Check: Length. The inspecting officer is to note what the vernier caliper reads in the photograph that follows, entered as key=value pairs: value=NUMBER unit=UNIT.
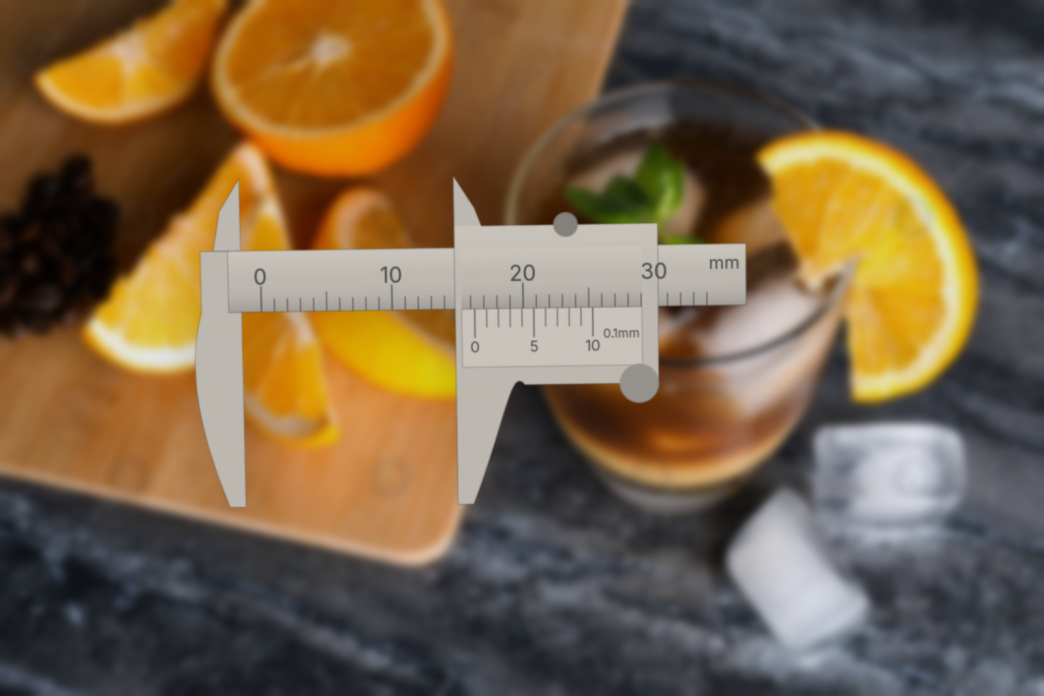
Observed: value=16.3 unit=mm
